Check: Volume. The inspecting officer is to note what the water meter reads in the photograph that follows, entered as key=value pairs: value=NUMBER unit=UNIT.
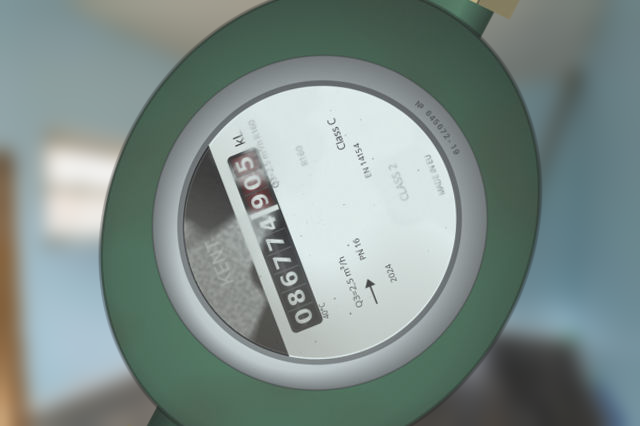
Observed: value=86774.905 unit=kL
